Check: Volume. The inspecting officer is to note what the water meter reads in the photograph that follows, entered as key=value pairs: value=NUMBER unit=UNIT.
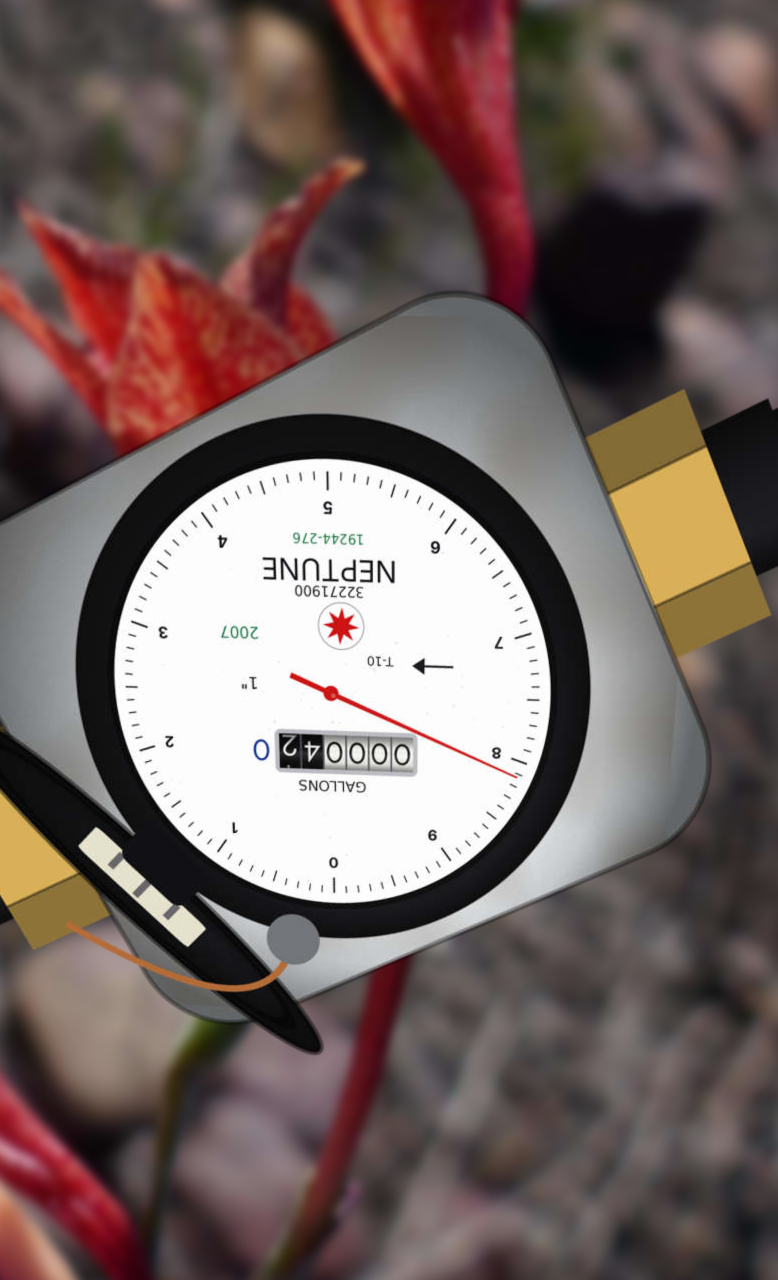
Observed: value=418.1 unit=gal
